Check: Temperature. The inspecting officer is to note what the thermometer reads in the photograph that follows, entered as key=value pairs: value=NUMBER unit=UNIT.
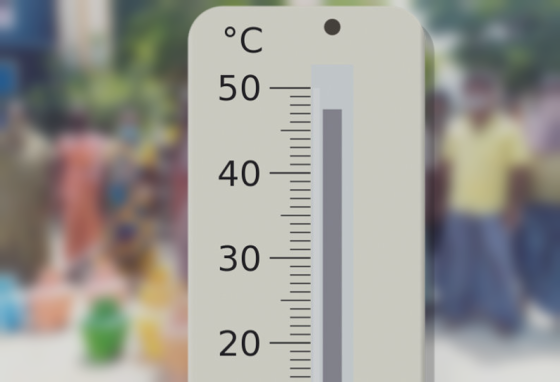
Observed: value=47.5 unit=°C
